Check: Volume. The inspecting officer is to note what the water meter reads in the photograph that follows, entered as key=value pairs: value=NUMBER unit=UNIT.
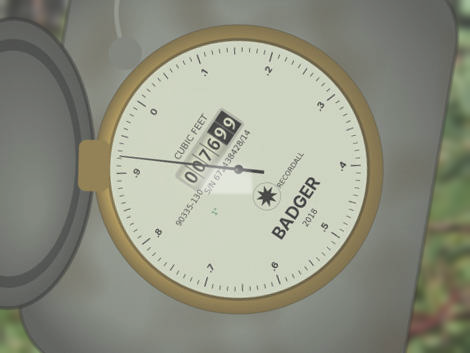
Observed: value=7698.92 unit=ft³
